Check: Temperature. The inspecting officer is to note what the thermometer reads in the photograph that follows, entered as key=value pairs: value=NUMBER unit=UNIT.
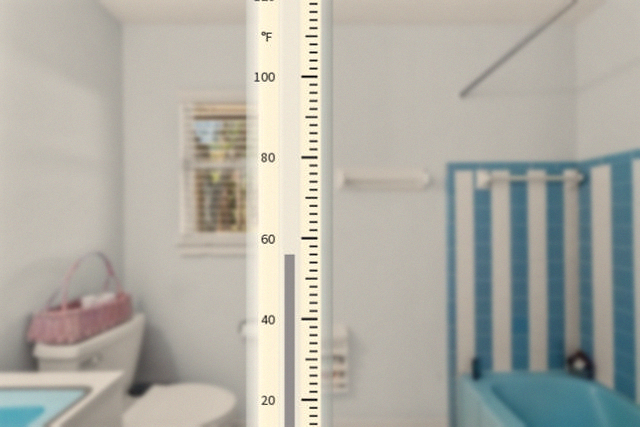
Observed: value=56 unit=°F
